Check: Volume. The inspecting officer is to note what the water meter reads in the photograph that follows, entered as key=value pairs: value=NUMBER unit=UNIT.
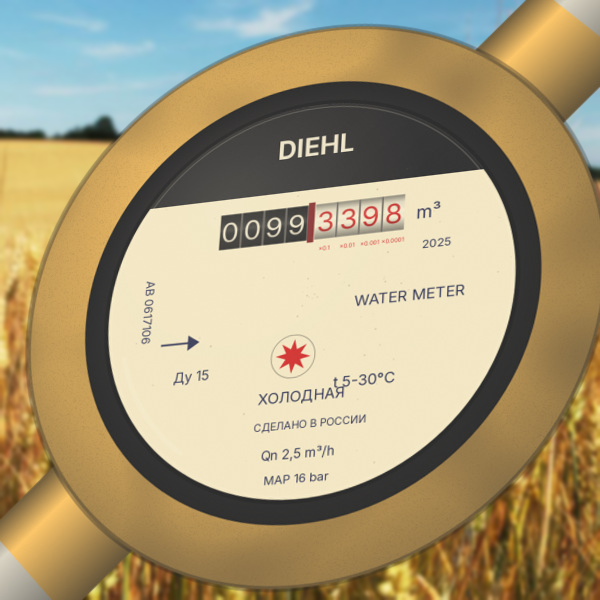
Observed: value=99.3398 unit=m³
